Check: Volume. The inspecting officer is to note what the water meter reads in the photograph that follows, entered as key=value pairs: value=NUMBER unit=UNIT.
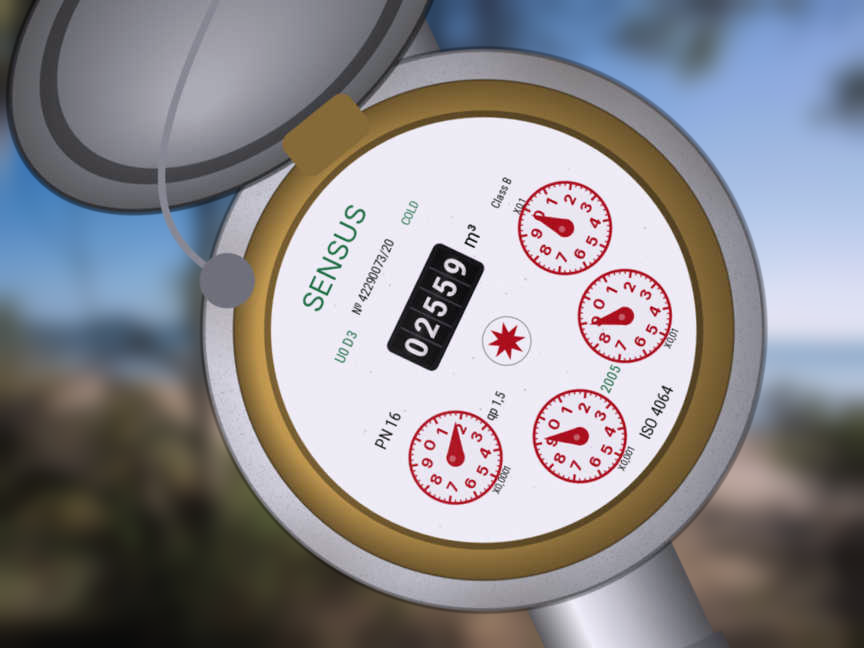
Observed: value=2558.9891 unit=m³
